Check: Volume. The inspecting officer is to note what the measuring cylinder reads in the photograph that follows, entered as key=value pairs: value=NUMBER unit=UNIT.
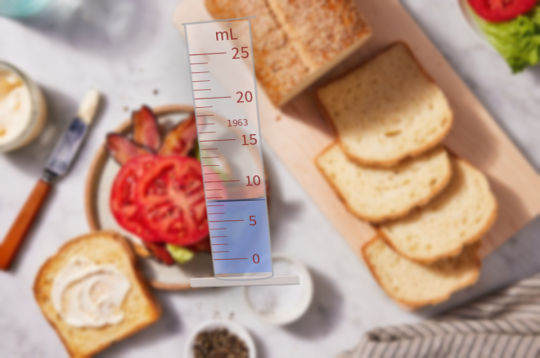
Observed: value=7.5 unit=mL
